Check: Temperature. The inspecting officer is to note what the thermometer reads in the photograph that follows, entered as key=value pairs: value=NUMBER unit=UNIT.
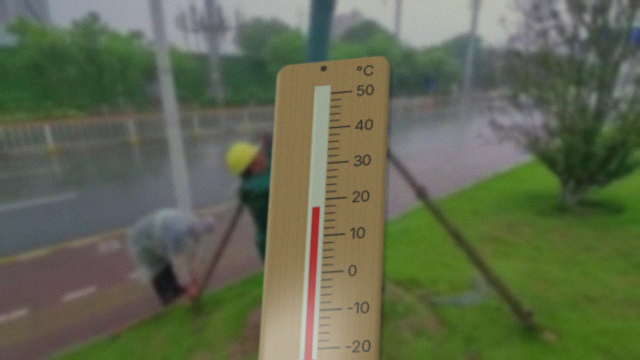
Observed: value=18 unit=°C
